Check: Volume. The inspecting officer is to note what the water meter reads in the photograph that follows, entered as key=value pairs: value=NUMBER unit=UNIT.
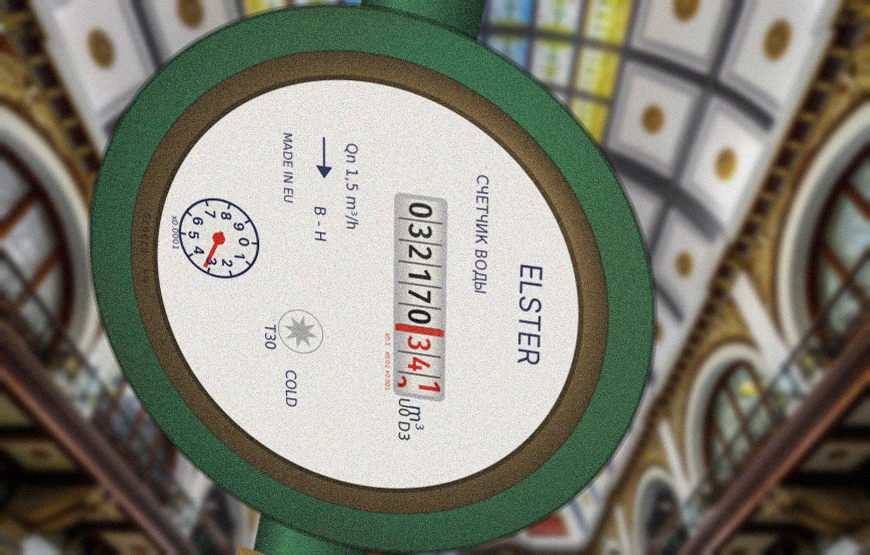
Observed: value=32170.3413 unit=m³
